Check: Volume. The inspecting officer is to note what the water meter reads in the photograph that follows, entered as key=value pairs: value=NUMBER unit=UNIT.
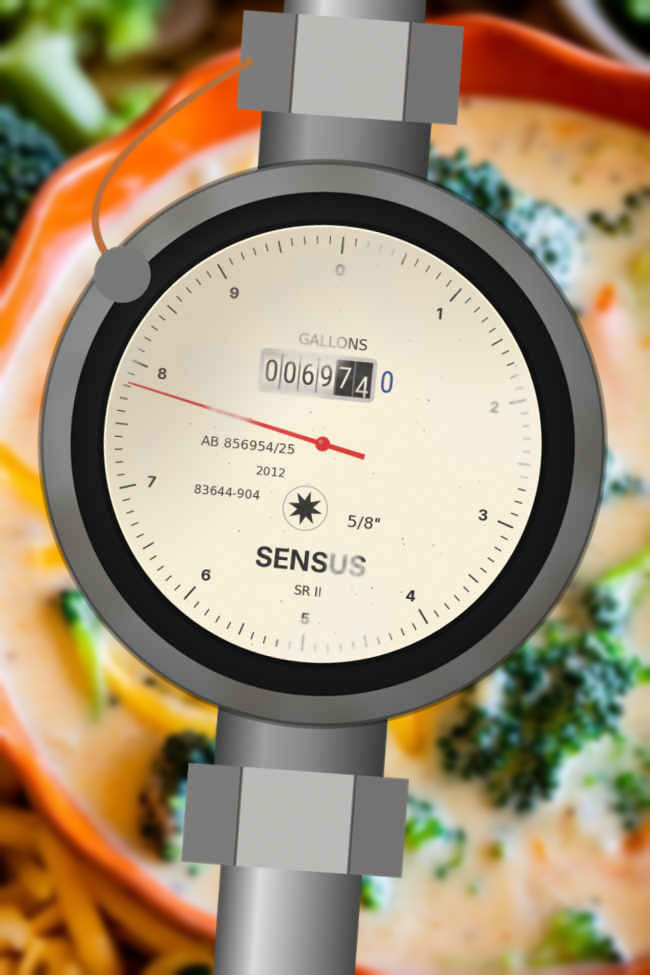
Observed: value=69737.8 unit=gal
